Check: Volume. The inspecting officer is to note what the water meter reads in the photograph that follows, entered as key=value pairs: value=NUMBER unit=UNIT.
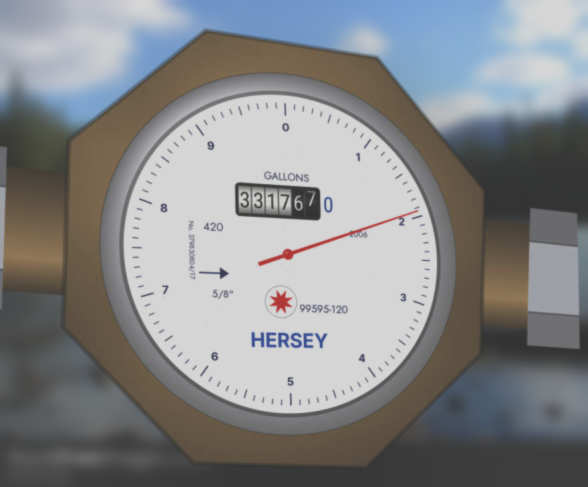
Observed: value=3317671.9 unit=gal
